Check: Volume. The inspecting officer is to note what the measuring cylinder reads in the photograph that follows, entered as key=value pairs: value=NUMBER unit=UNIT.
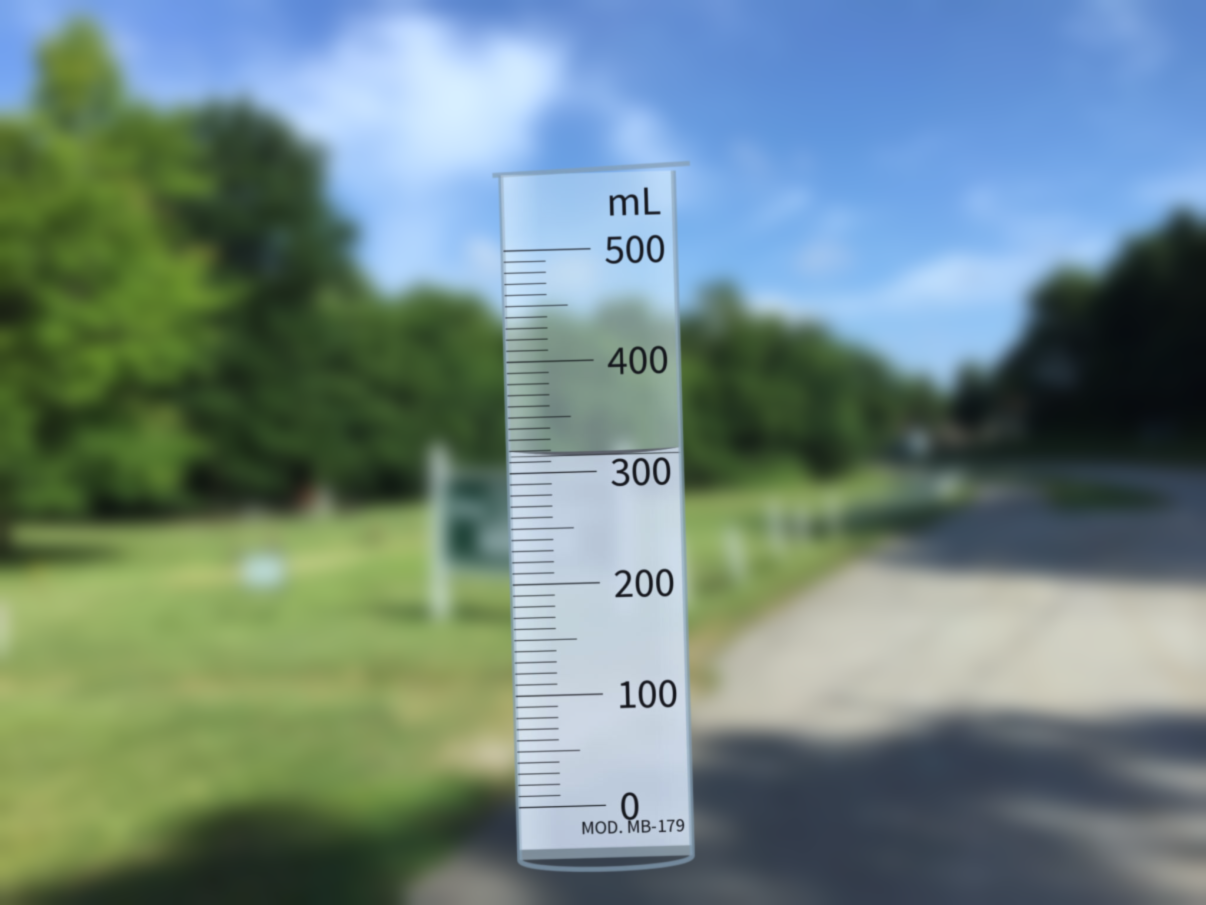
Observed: value=315 unit=mL
